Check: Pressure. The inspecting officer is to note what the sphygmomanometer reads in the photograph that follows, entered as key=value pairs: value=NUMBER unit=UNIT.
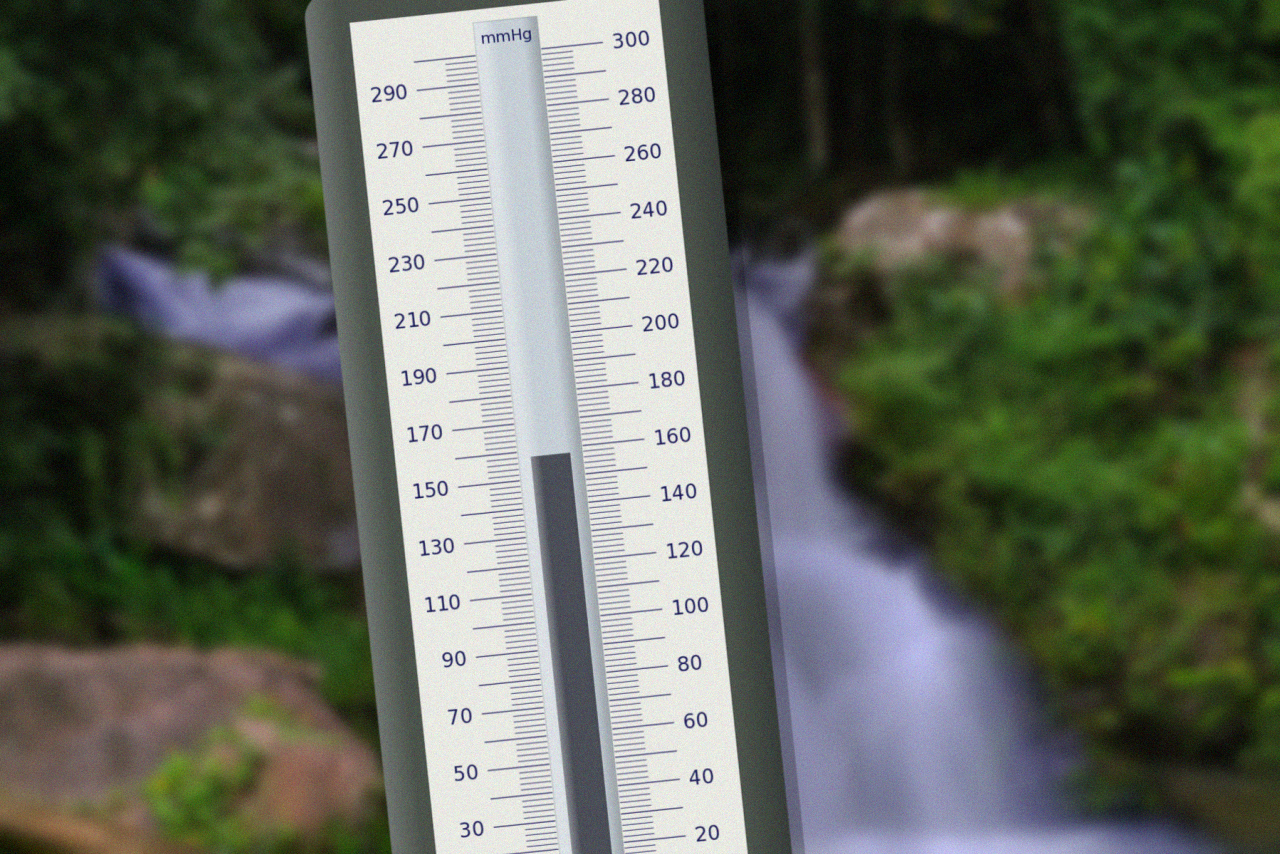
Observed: value=158 unit=mmHg
